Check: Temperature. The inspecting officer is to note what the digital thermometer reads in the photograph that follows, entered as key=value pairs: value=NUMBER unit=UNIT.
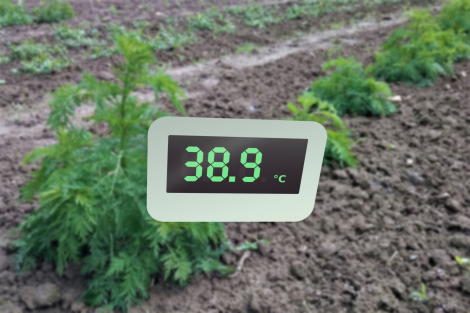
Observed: value=38.9 unit=°C
